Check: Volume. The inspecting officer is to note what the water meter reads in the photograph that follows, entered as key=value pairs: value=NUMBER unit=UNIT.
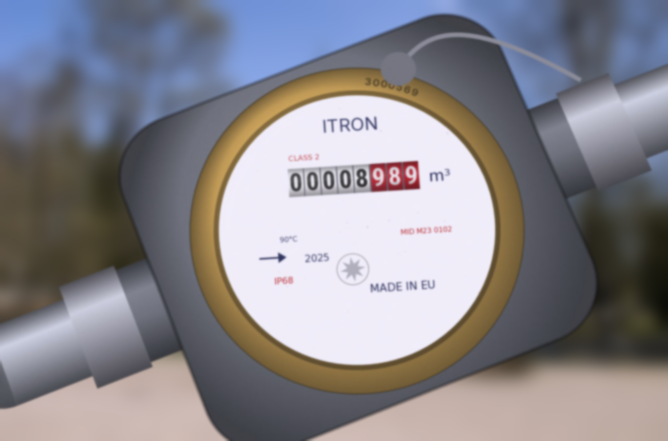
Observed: value=8.989 unit=m³
